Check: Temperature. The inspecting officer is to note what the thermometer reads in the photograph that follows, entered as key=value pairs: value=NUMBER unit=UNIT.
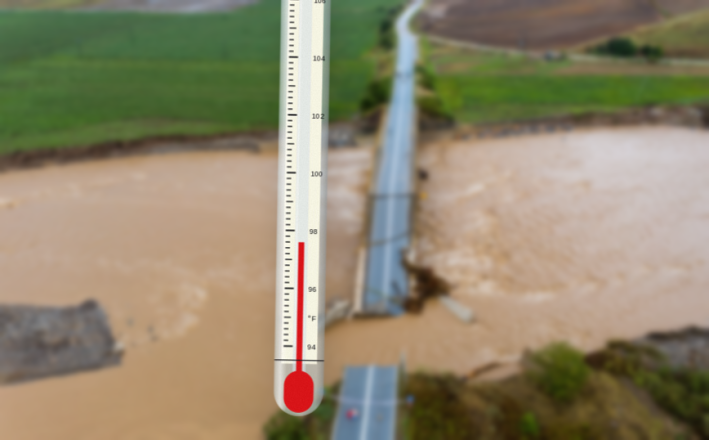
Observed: value=97.6 unit=°F
